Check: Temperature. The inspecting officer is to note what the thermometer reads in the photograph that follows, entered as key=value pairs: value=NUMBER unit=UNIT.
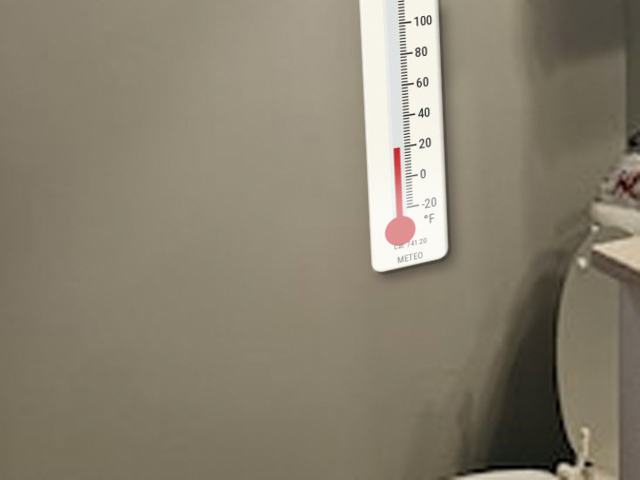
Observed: value=20 unit=°F
